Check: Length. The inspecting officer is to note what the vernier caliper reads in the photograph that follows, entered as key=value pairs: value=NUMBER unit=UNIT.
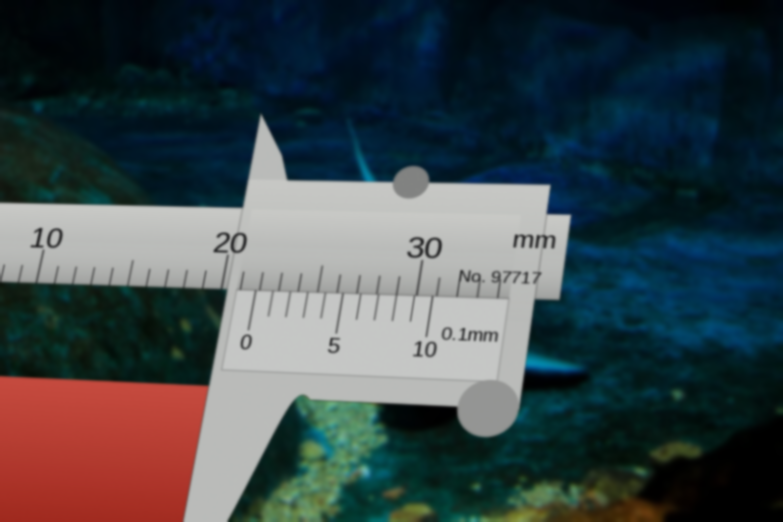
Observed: value=21.8 unit=mm
